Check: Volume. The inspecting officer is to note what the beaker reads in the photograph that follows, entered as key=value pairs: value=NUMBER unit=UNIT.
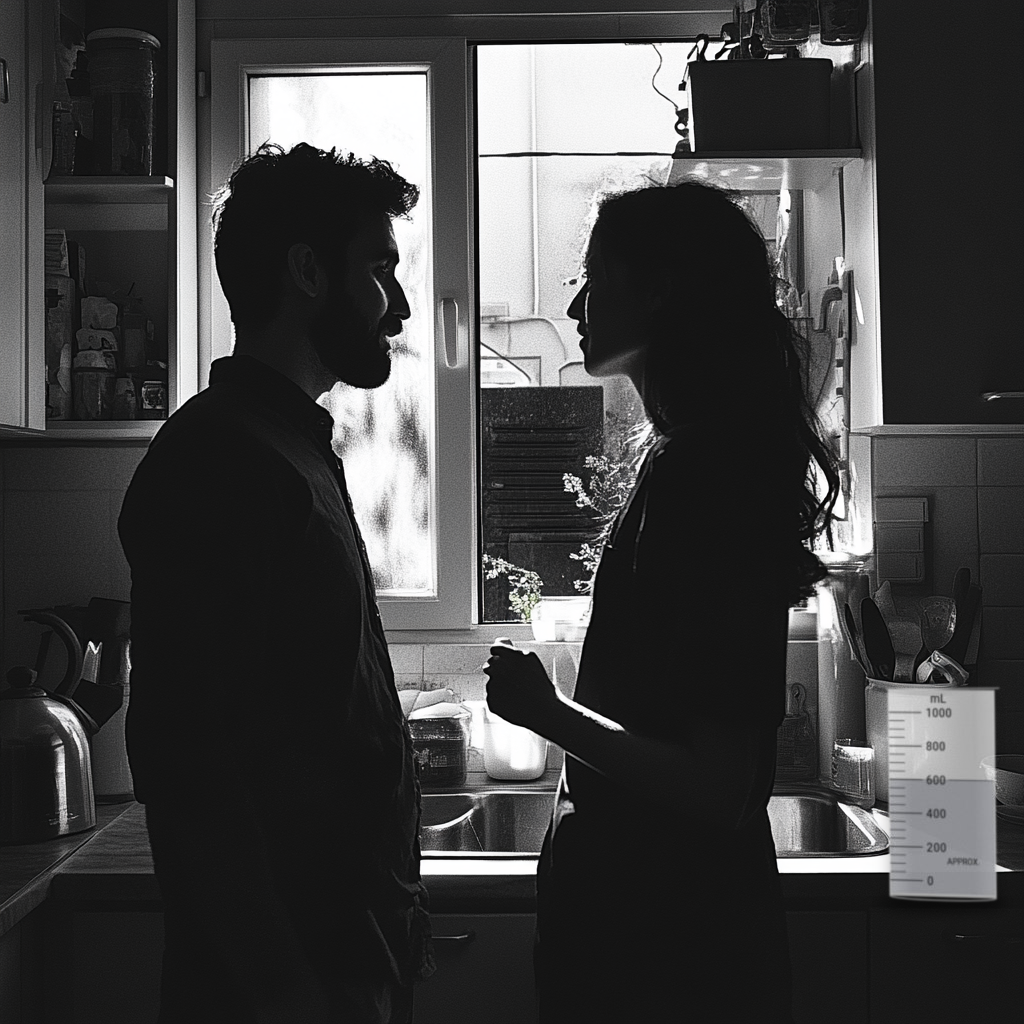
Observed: value=600 unit=mL
